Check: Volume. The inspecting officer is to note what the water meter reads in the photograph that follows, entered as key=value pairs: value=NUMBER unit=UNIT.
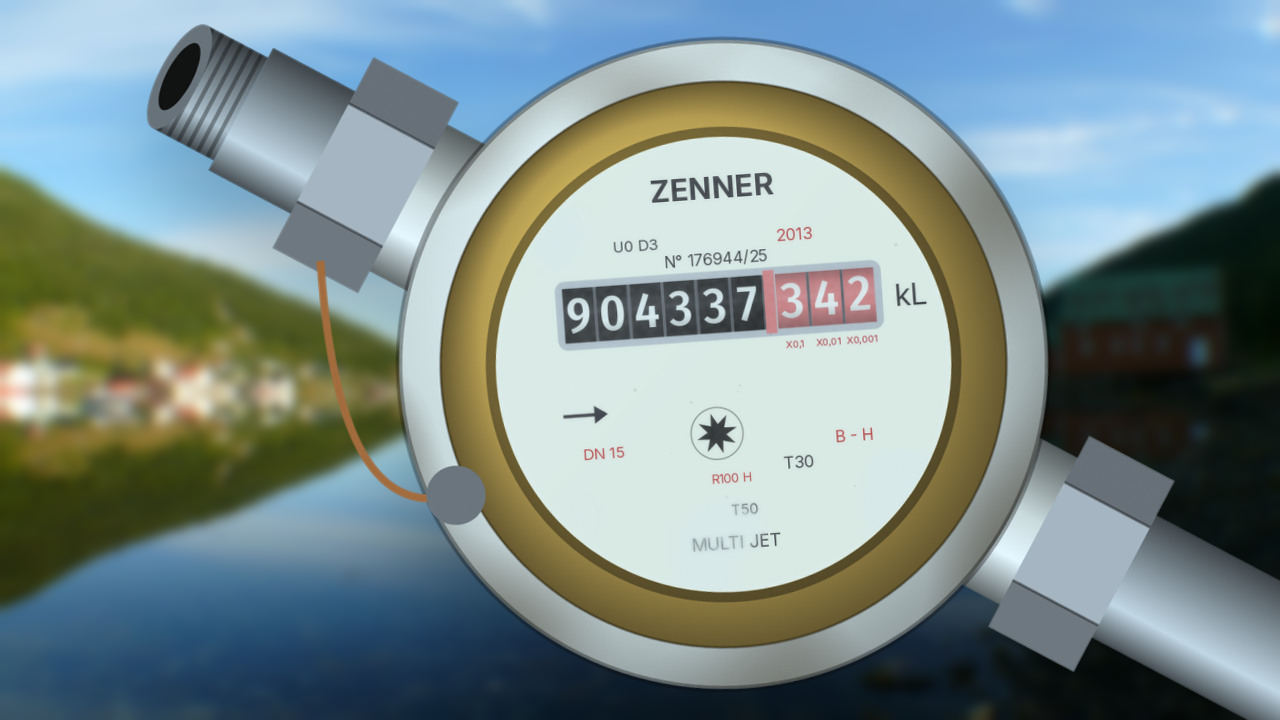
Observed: value=904337.342 unit=kL
